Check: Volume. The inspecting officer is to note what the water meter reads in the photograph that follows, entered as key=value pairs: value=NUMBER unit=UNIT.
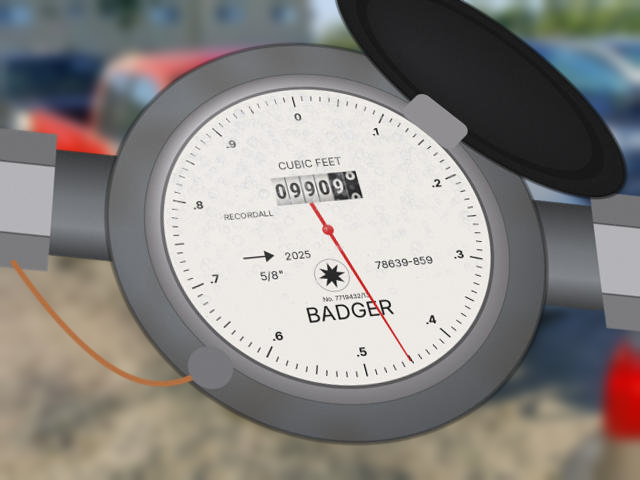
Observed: value=99098.45 unit=ft³
